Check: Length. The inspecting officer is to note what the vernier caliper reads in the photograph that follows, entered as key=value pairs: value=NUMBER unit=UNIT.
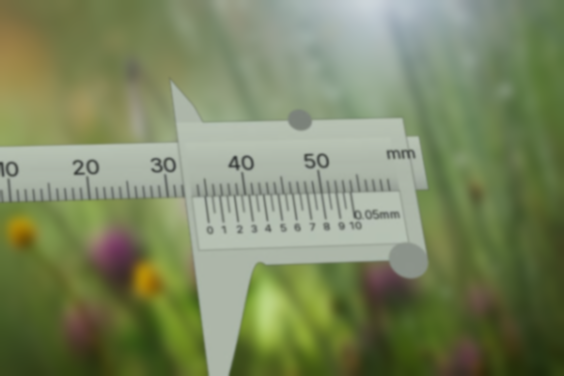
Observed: value=34.8 unit=mm
